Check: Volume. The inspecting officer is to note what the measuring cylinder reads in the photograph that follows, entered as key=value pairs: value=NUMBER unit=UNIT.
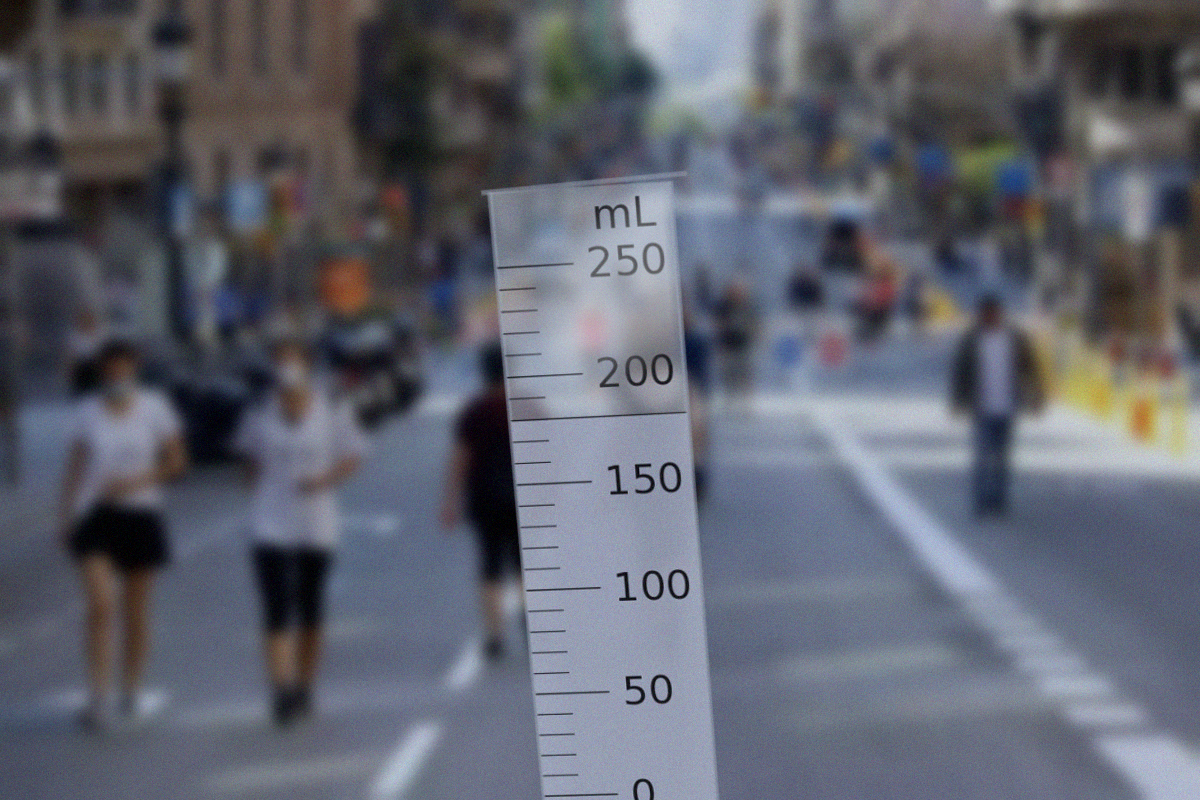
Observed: value=180 unit=mL
